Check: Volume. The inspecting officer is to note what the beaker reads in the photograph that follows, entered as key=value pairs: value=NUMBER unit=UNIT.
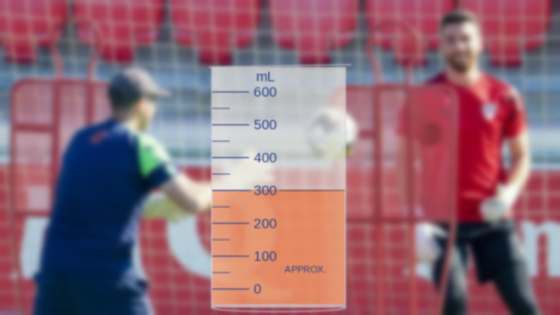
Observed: value=300 unit=mL
